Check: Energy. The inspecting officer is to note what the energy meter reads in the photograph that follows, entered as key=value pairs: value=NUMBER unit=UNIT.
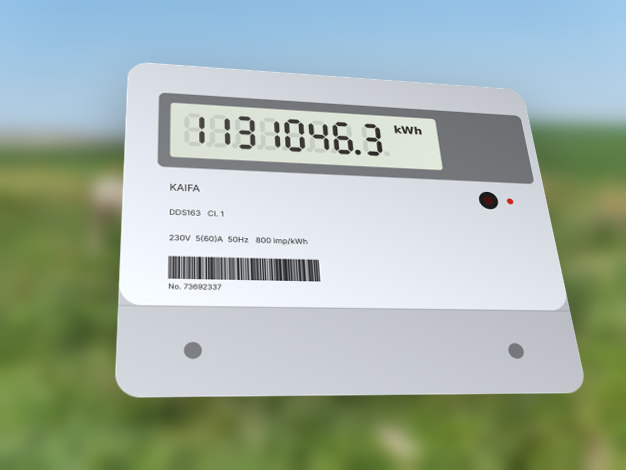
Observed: value=1131046.3 unit=kWh
